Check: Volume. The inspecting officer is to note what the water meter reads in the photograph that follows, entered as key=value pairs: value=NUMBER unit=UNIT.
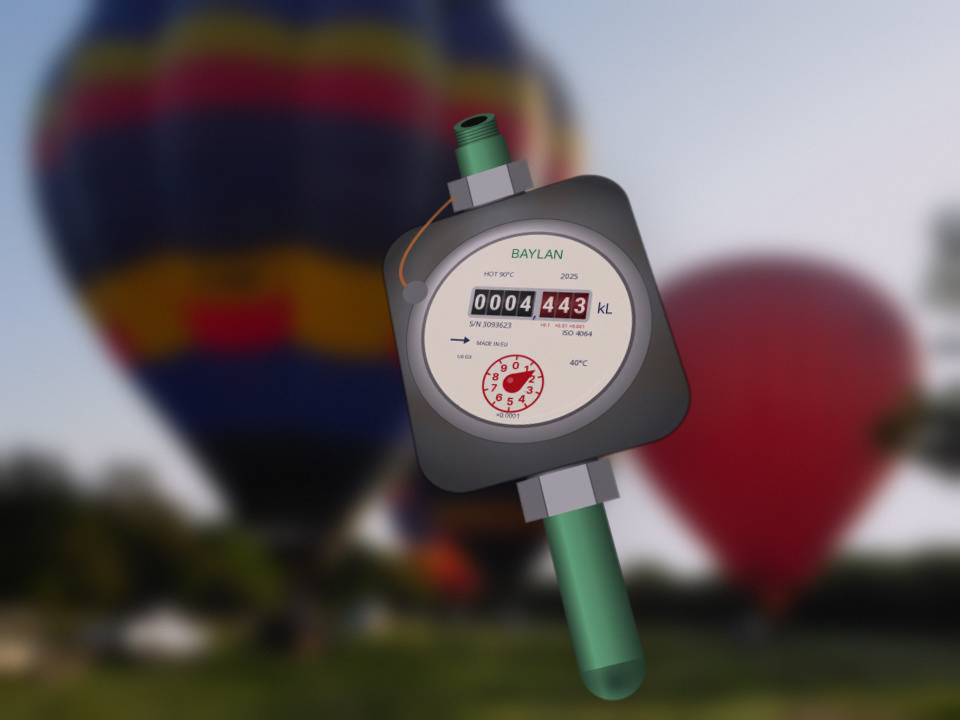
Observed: value=4.4431 unit=kL
